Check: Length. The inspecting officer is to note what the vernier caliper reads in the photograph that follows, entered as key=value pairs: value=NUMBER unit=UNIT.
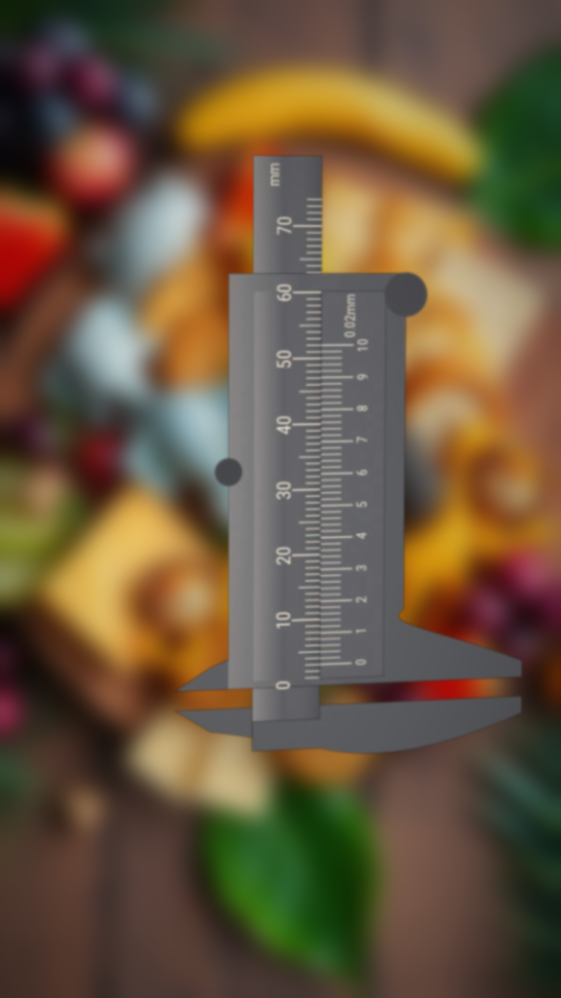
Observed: value=3.0 unit=mm
